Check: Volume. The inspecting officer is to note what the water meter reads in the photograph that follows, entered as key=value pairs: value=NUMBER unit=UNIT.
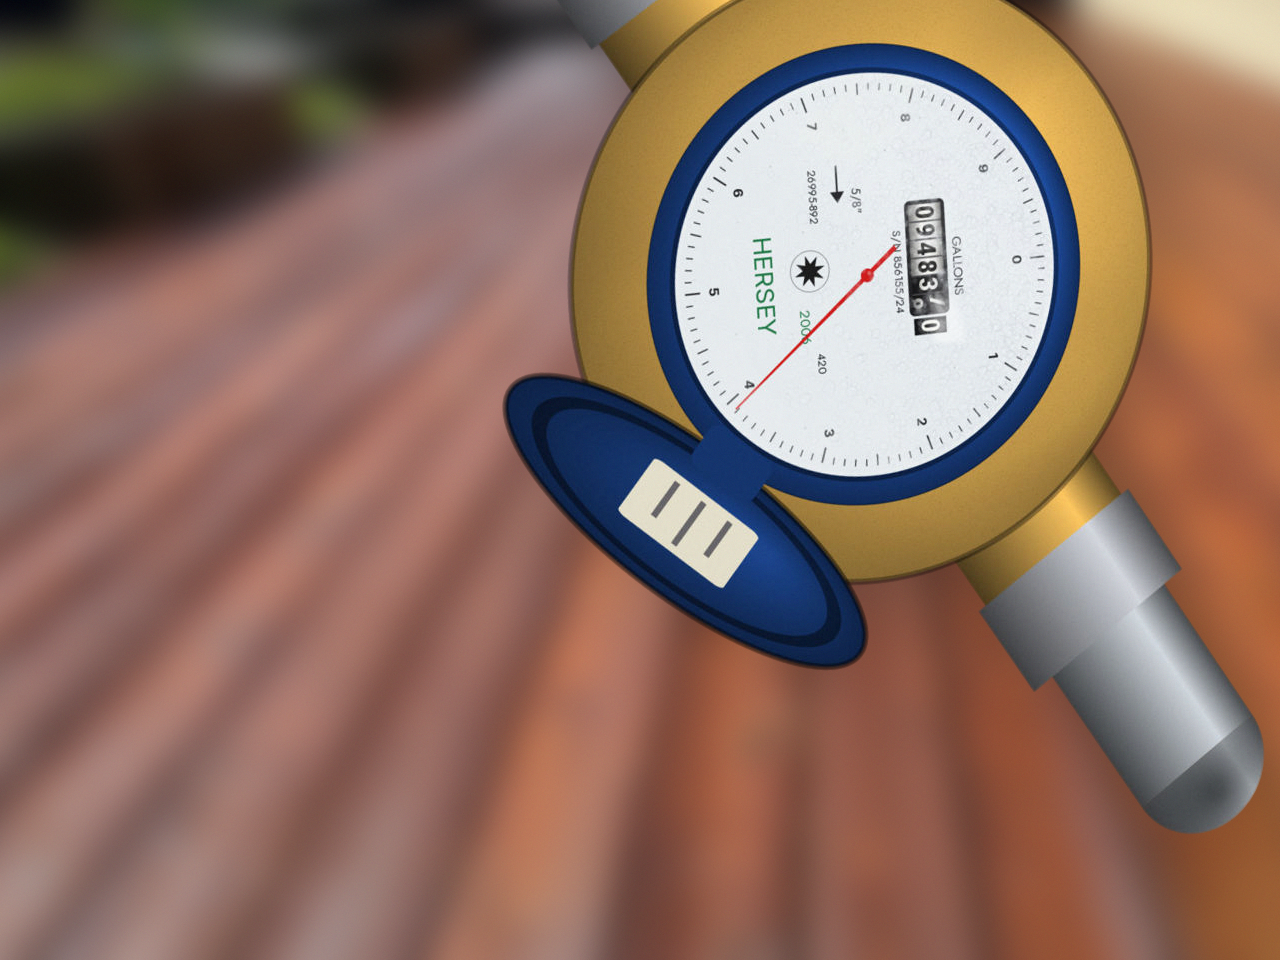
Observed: value=948373.9 unit=gal
